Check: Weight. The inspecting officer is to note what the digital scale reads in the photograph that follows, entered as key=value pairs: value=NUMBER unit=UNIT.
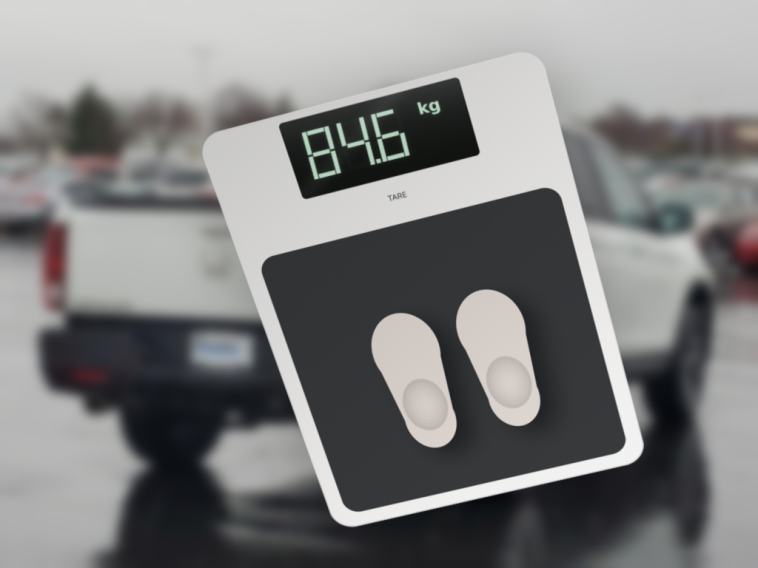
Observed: value=84.6 unit=kg
